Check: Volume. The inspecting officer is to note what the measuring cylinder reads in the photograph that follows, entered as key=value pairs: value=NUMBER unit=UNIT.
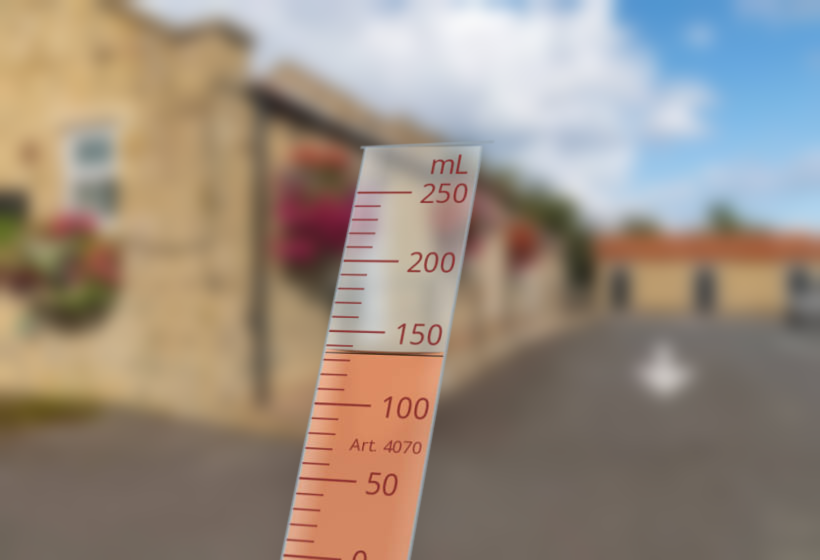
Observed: value=135 unit=mL
